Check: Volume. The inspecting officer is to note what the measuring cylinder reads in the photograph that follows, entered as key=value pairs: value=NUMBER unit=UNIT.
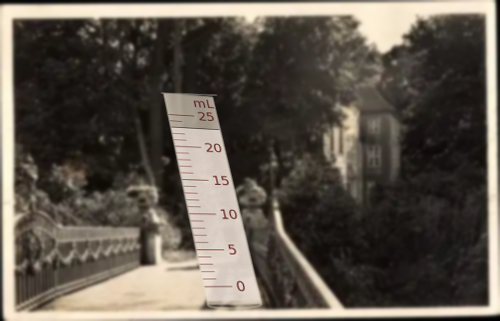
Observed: value=23 unit=mL
